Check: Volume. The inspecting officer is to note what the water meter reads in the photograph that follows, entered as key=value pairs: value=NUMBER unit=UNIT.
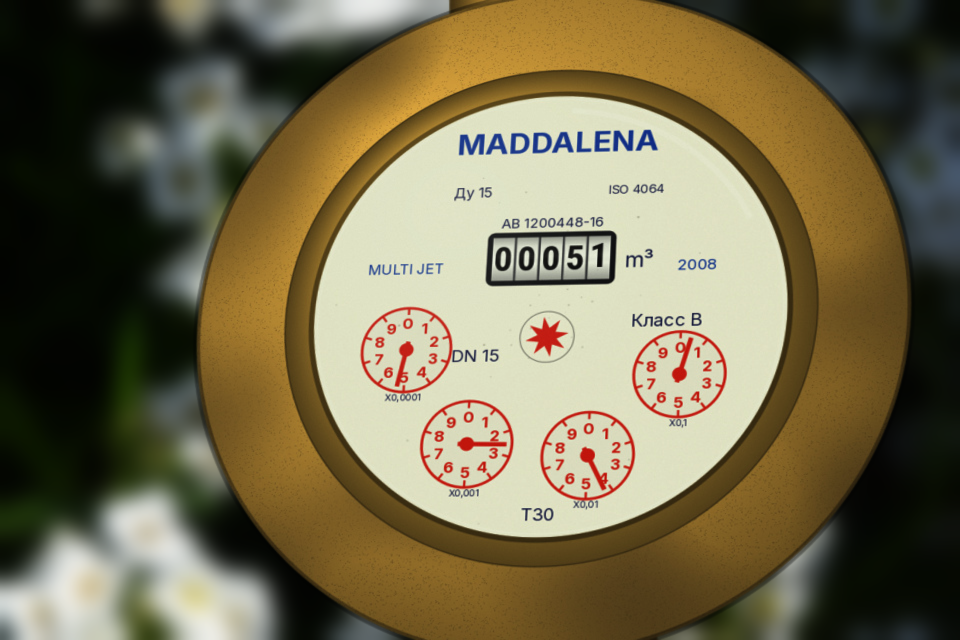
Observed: value=51.0425 unit=m³
